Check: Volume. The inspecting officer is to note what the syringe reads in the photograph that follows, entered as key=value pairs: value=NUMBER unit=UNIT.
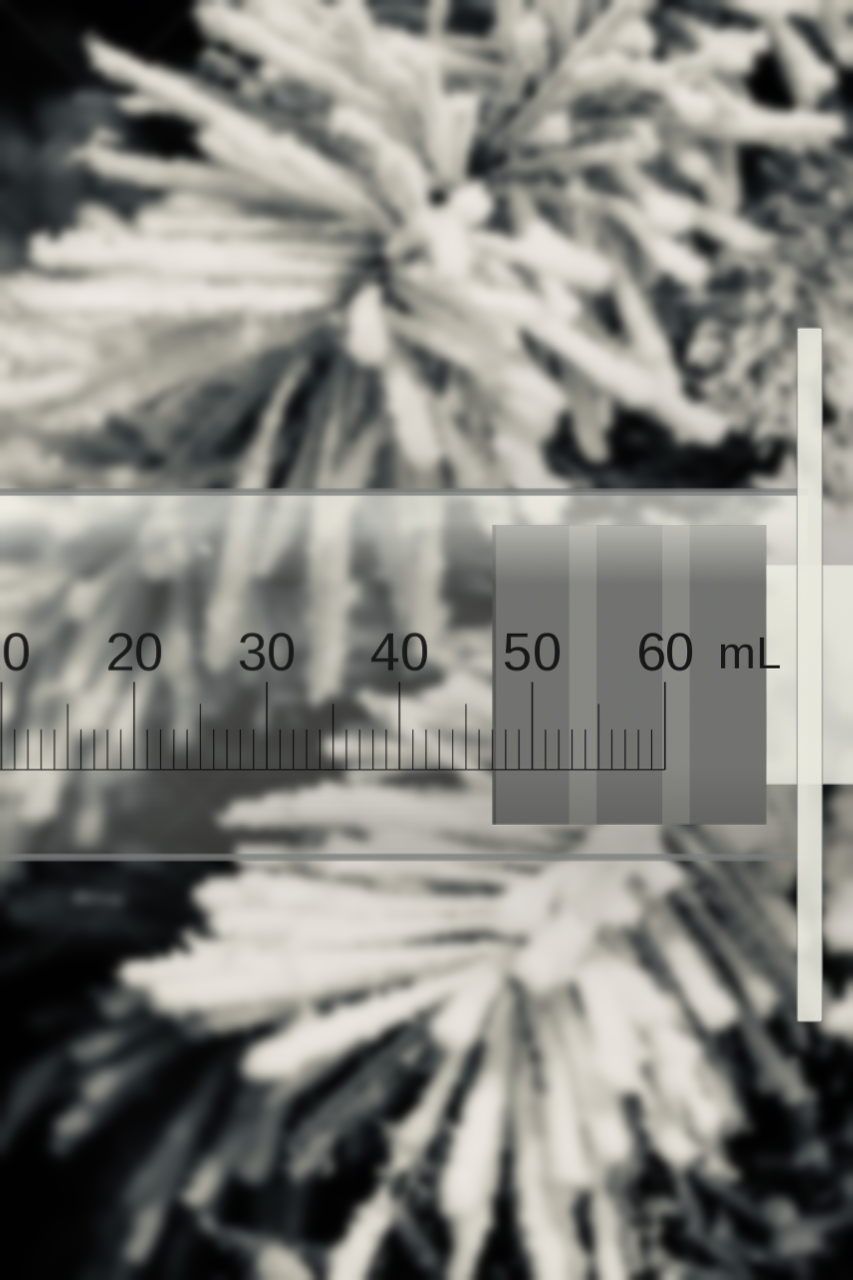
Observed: value=47 unit=mL
